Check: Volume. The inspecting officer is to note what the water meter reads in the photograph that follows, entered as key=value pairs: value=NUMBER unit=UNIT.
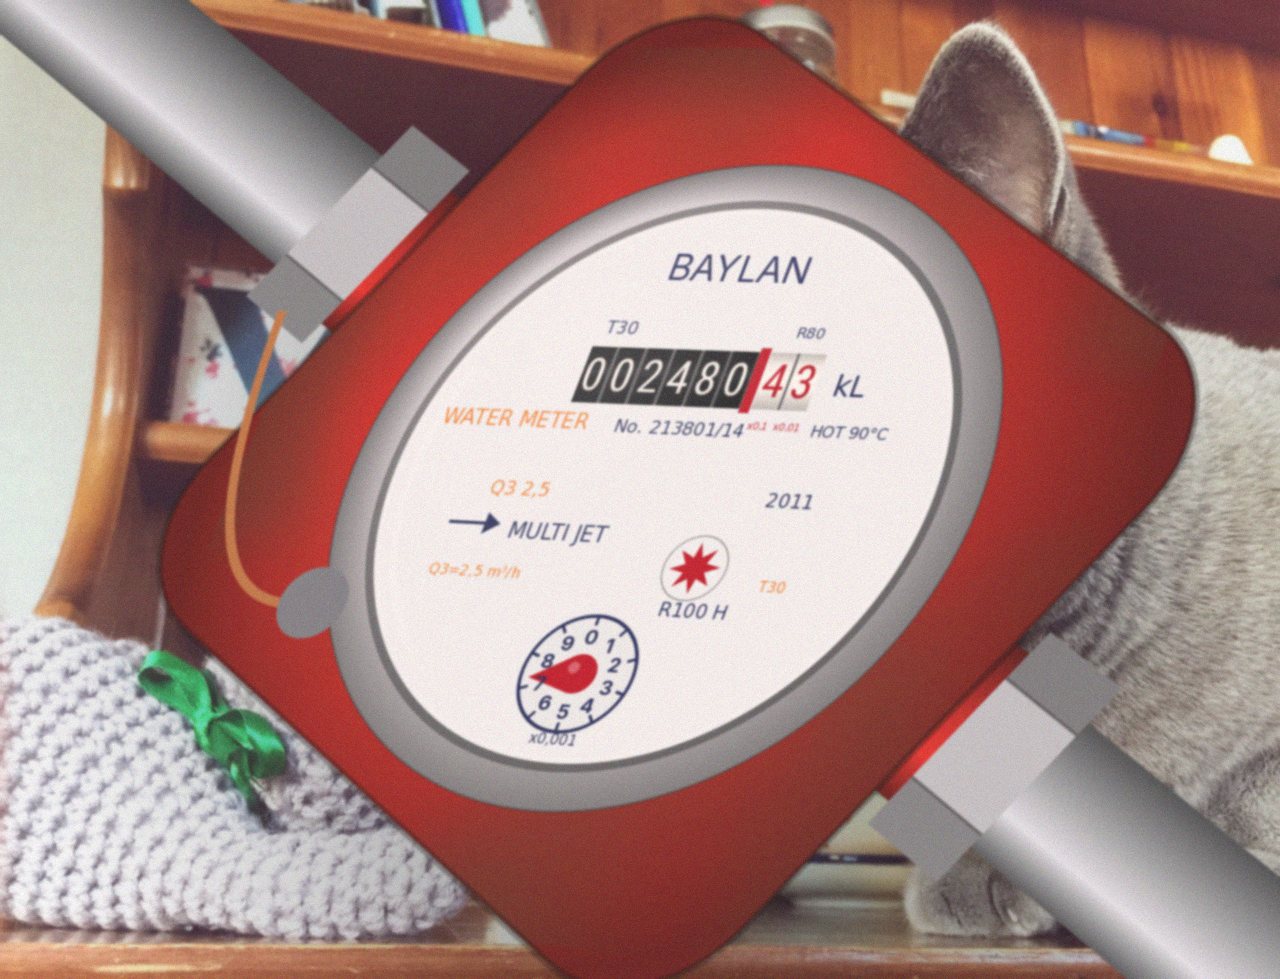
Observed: value=2480.437 unit=kL
